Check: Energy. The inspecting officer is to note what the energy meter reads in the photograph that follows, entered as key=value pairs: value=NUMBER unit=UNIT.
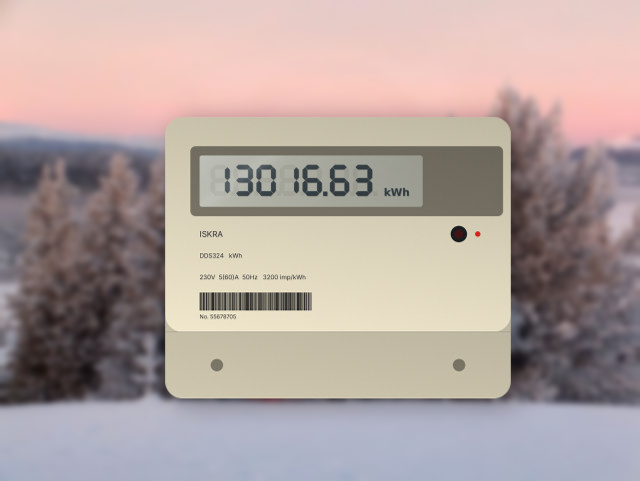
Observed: value=13016.63 unit=kWh
